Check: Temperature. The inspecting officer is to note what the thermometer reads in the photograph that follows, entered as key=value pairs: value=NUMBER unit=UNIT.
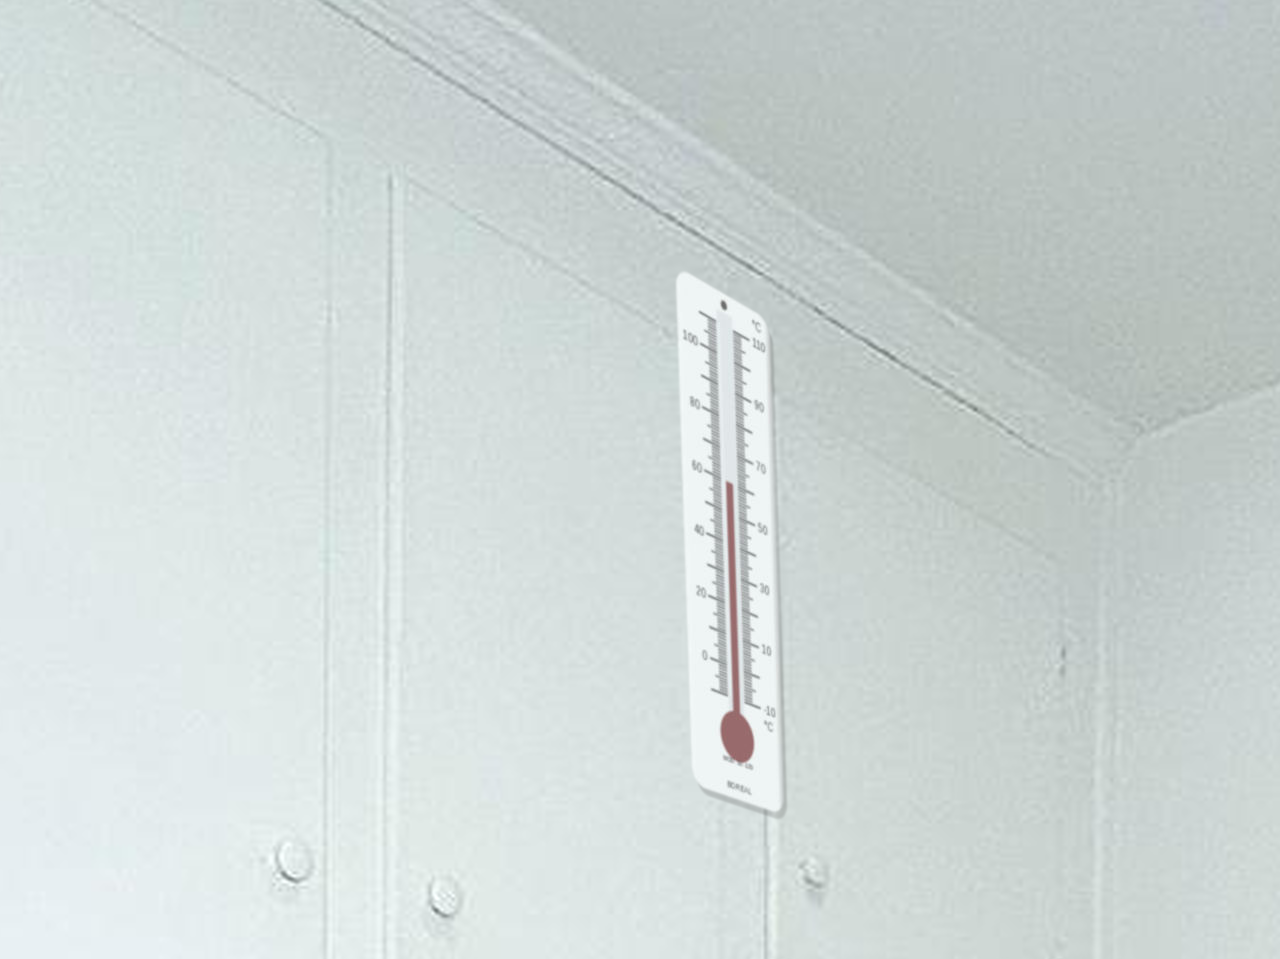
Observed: value=60 unit=°C
